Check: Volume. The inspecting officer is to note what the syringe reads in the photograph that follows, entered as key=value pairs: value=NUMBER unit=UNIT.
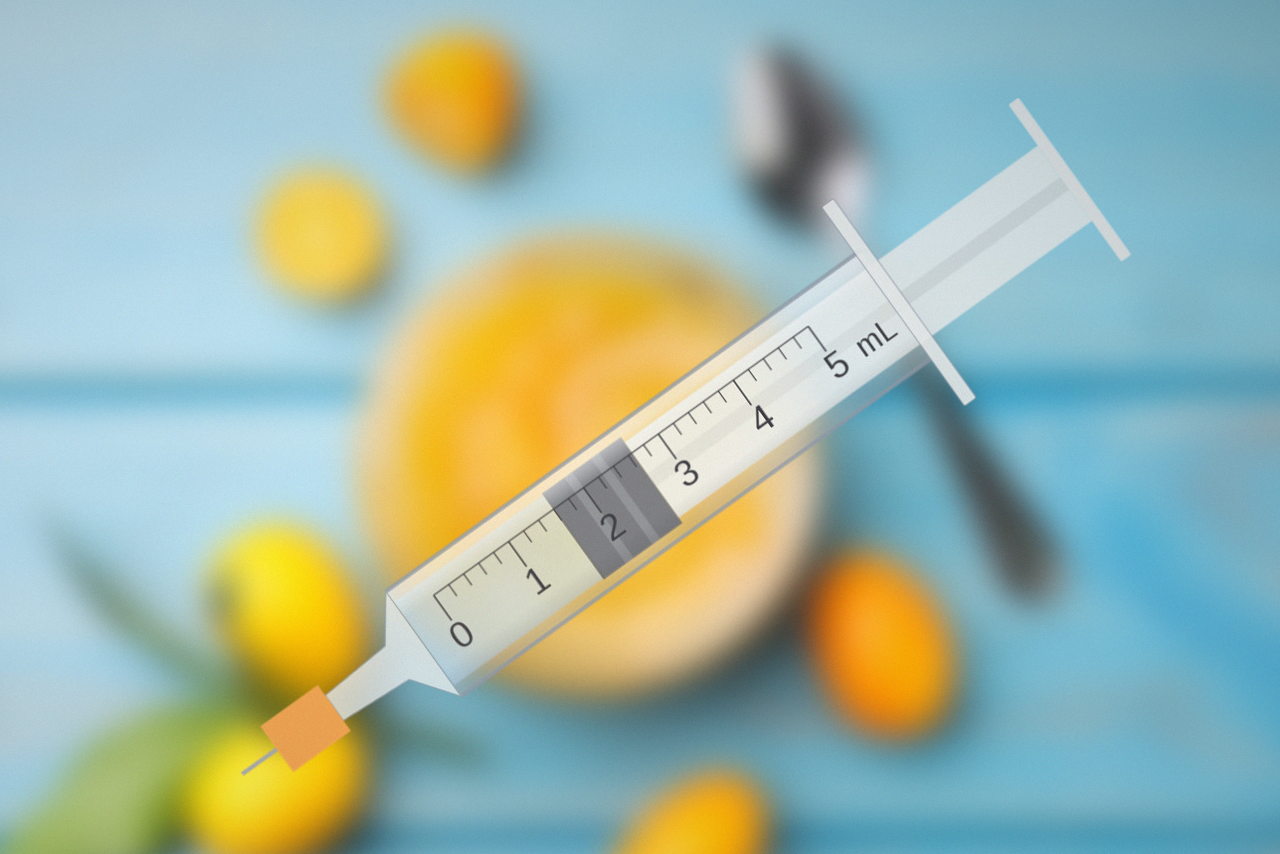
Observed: value=1.6 unit=mL
